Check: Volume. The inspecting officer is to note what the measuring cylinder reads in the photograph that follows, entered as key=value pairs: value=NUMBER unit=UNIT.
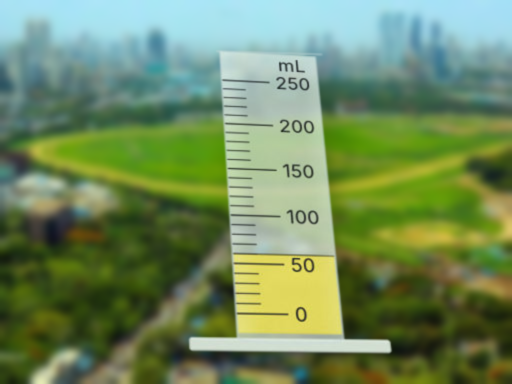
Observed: value=60 unit=mL
